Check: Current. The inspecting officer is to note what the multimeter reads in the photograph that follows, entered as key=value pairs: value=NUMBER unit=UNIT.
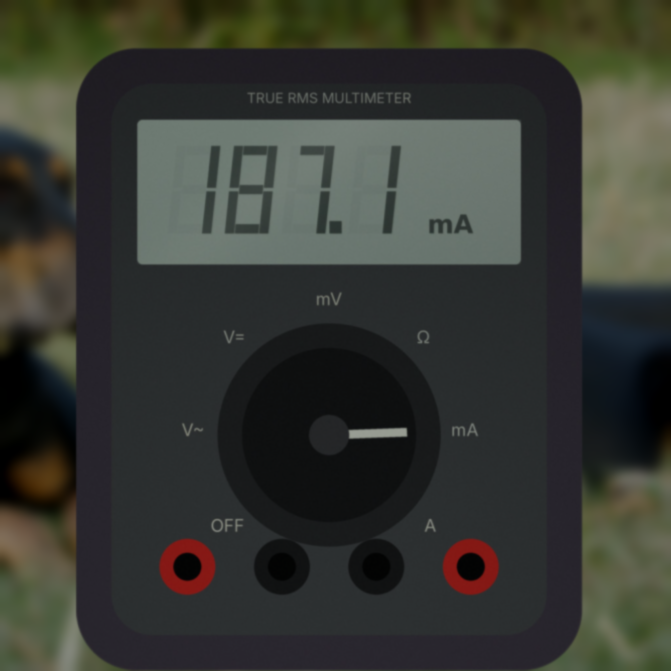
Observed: value=187.1 unit=mA
